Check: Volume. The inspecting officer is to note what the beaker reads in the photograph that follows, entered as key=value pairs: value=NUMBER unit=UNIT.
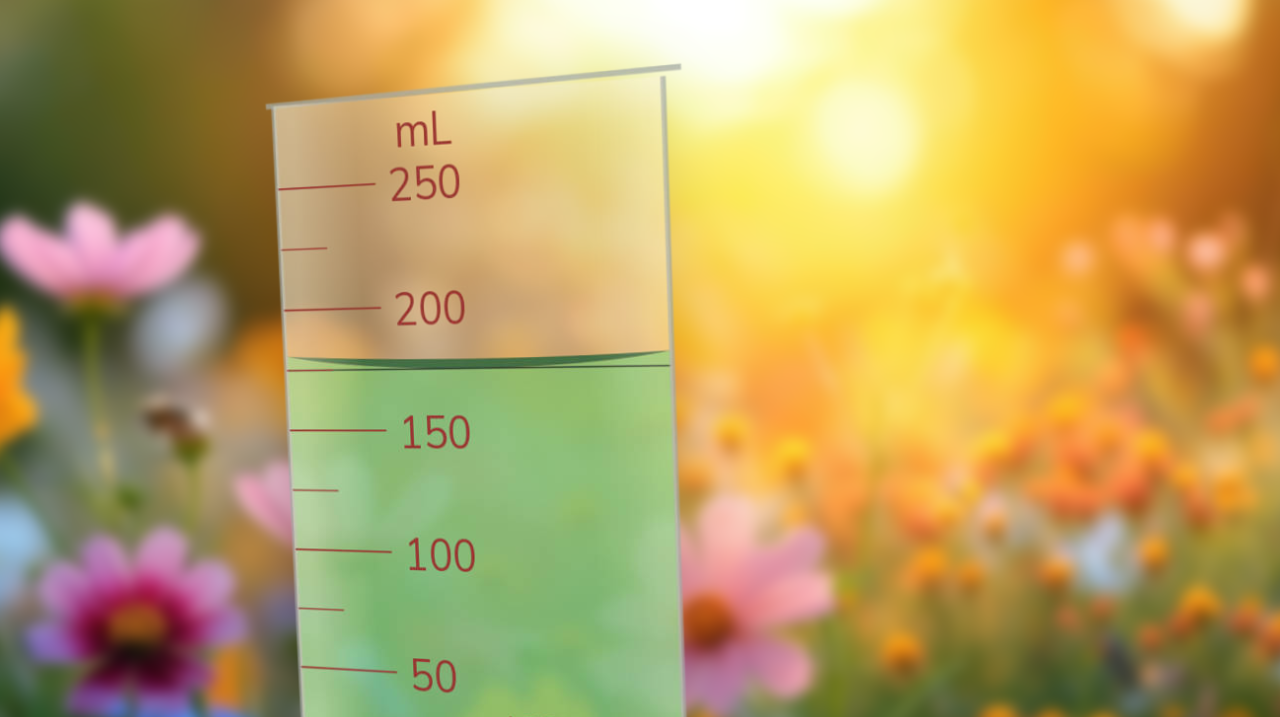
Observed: value=175 unit=mL
